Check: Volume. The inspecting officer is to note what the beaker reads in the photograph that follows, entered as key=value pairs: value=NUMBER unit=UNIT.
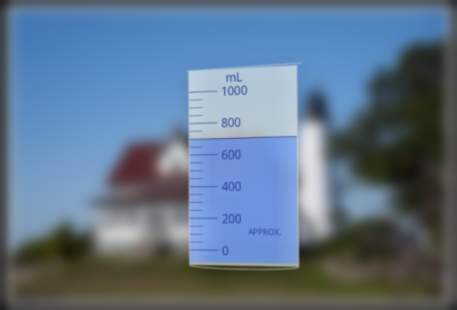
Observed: value=700 unit=mL
